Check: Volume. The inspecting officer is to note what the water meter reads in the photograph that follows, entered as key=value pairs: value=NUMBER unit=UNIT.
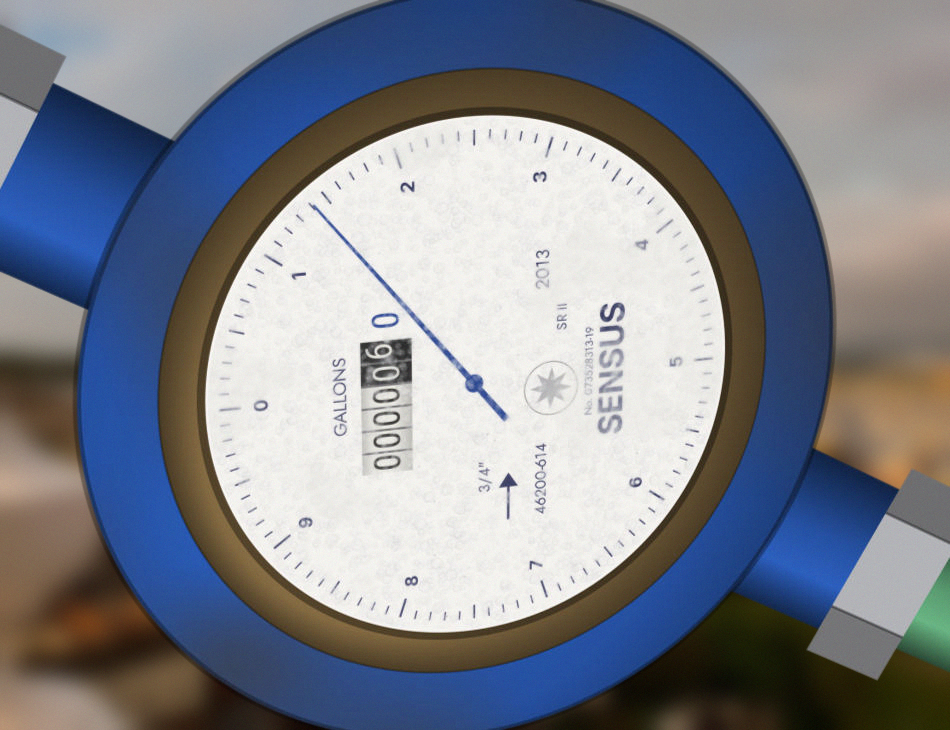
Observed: value=61.4 unit=gal
